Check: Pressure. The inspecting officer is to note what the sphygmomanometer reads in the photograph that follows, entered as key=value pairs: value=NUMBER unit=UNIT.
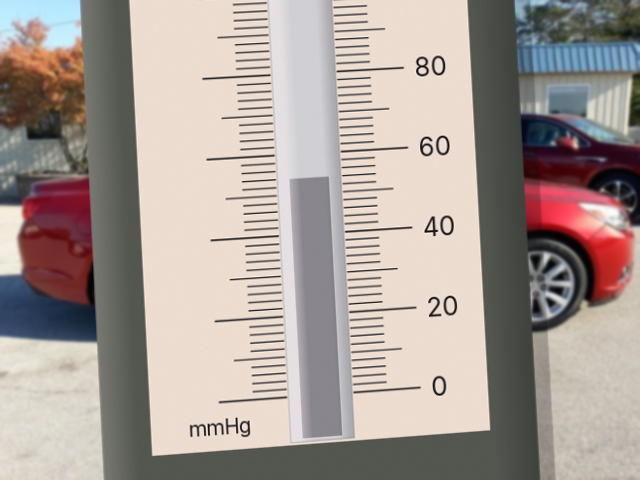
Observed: value=54 unit=mmHg
